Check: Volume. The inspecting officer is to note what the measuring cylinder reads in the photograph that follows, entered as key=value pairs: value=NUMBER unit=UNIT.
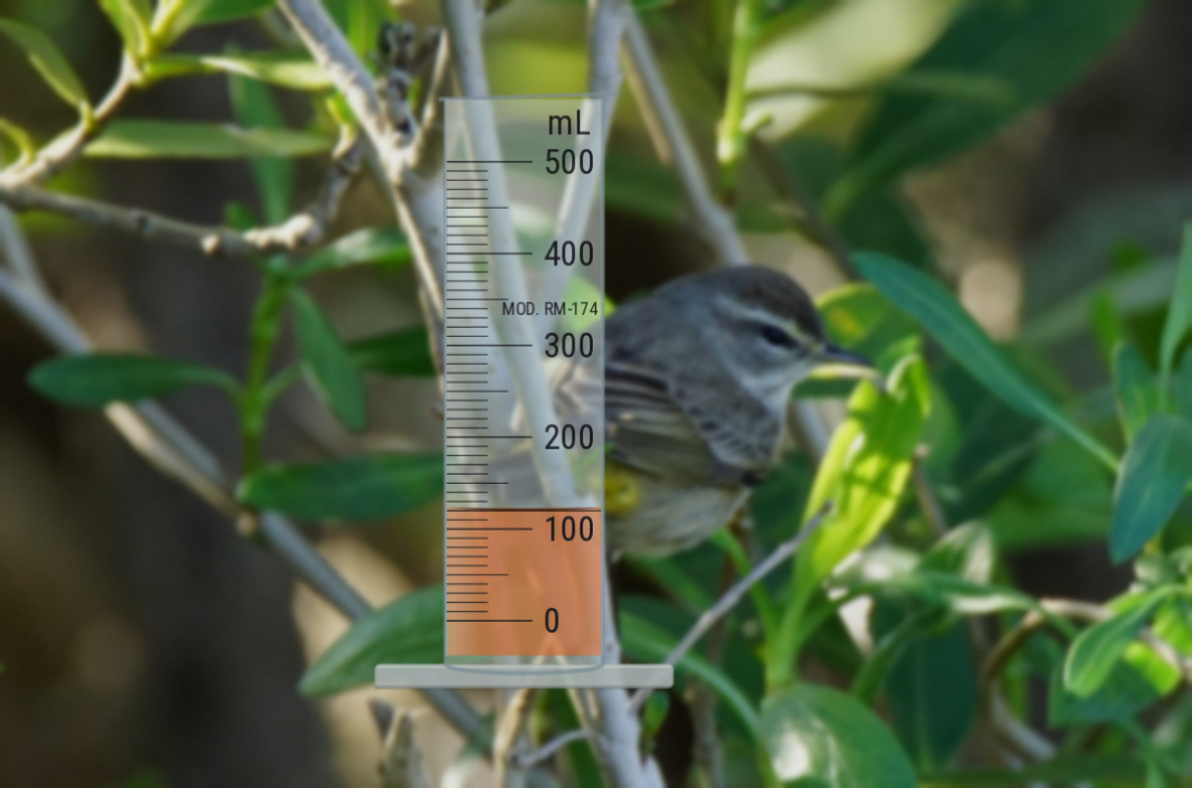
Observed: value=120 unit=mL
